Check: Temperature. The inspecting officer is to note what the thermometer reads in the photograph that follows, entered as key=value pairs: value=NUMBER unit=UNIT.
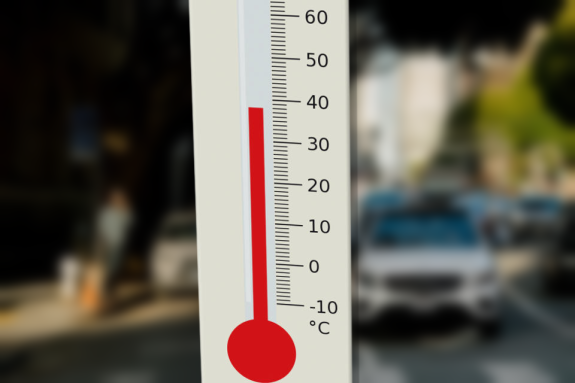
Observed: value=38 unit=°C
